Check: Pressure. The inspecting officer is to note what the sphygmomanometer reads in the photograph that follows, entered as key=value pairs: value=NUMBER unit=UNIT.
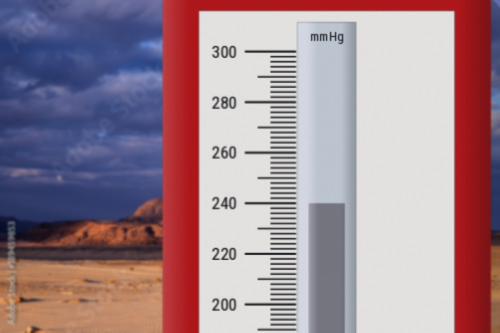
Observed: value=240 unit=mmHg
